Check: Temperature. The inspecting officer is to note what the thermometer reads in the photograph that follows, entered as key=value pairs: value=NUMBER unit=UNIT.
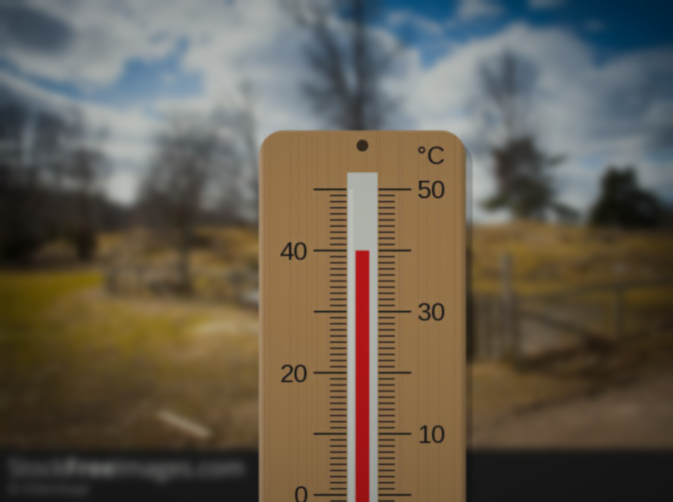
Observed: value=40 unit=°C
